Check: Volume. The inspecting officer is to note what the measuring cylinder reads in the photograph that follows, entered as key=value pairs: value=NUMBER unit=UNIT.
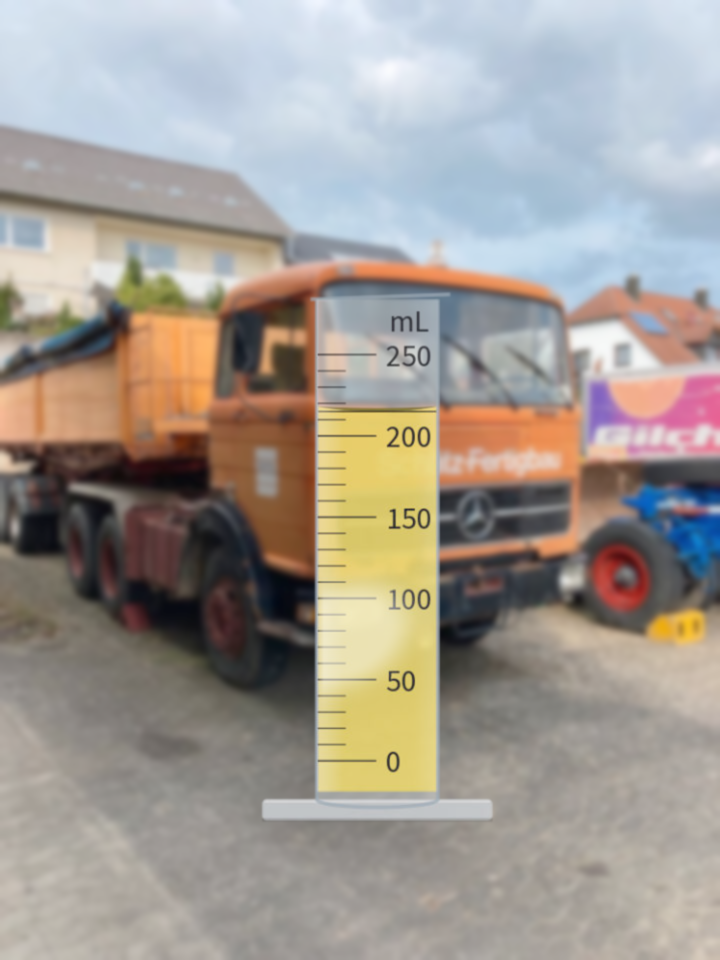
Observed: value=215 unit=mL
